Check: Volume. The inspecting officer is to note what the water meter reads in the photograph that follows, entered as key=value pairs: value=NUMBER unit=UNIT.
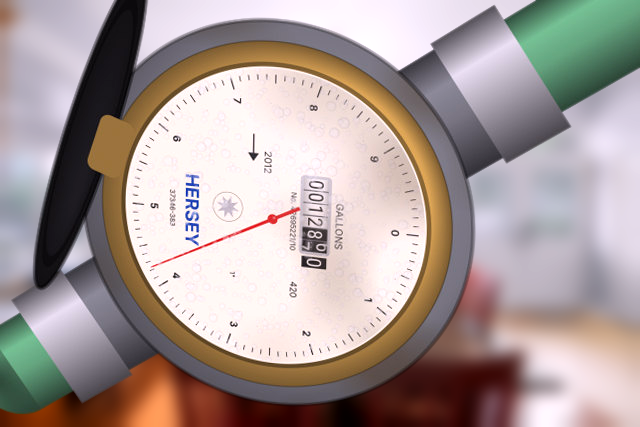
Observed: value=12864.2 unit=gal
